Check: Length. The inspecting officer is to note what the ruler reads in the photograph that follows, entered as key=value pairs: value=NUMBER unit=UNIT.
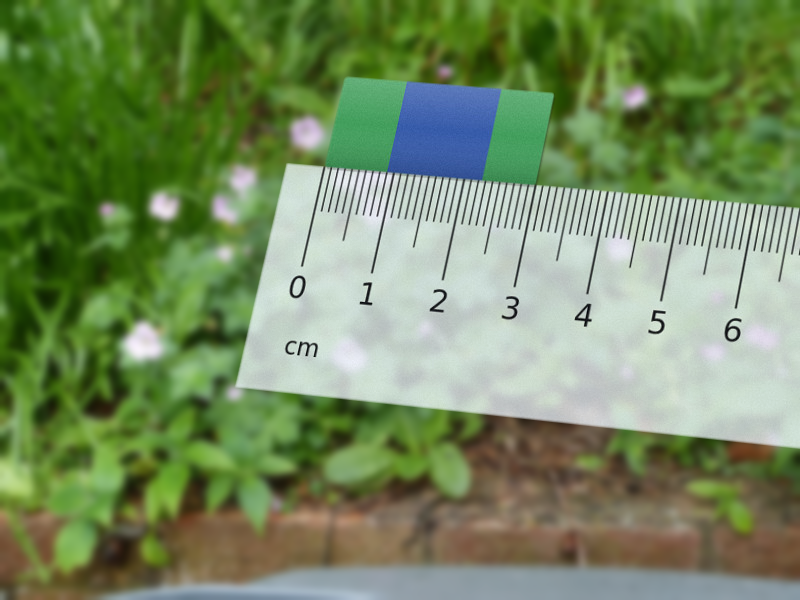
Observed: value=3 unit=cm
